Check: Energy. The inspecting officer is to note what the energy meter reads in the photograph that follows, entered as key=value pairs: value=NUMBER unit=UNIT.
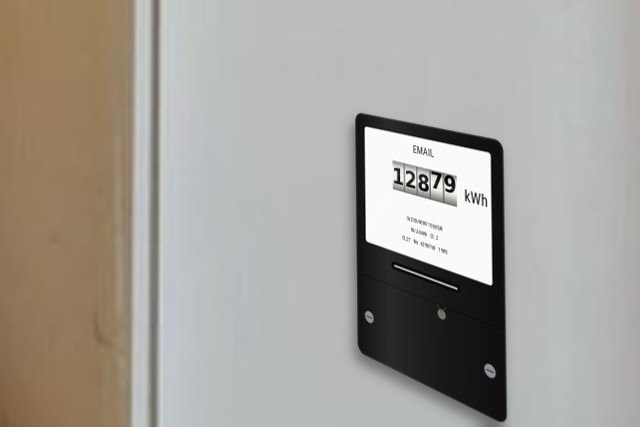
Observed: value=12879 unit=kWh
